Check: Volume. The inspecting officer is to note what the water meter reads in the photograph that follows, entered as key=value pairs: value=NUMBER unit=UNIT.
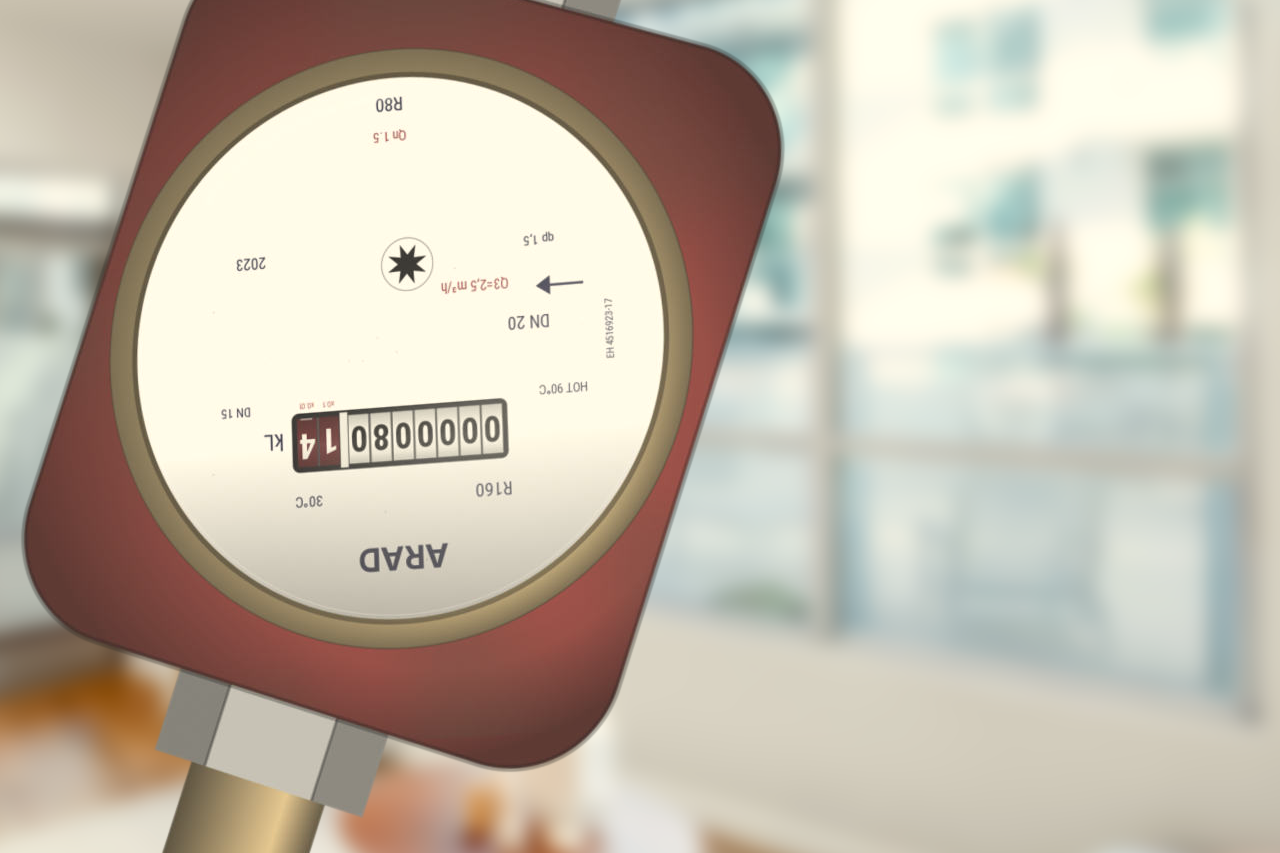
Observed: value=80.14 unit=kL
